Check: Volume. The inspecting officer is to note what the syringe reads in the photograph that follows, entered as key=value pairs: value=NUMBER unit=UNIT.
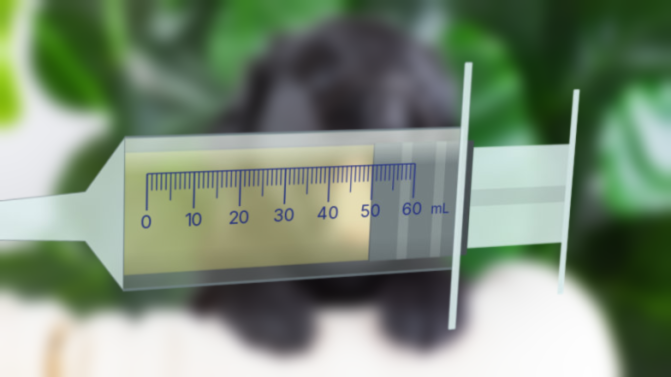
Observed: value=50 unit=mL
